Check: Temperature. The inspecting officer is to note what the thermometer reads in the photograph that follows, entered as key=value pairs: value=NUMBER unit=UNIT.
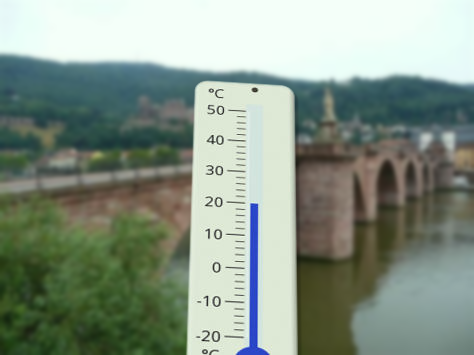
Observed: value=20 unit=°C
